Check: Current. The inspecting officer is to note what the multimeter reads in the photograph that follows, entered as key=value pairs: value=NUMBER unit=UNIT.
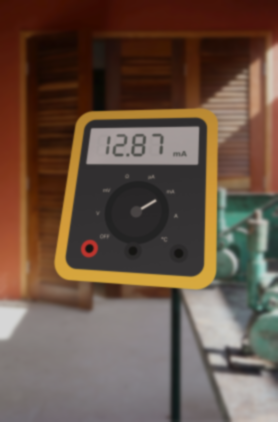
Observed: value=12.87 unit=mA
